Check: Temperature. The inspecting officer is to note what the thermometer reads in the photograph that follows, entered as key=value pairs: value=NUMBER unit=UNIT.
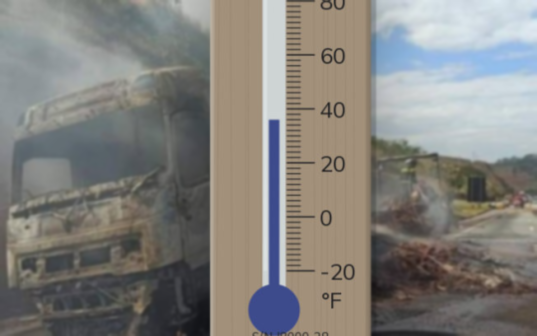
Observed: value=36 unit=°F
